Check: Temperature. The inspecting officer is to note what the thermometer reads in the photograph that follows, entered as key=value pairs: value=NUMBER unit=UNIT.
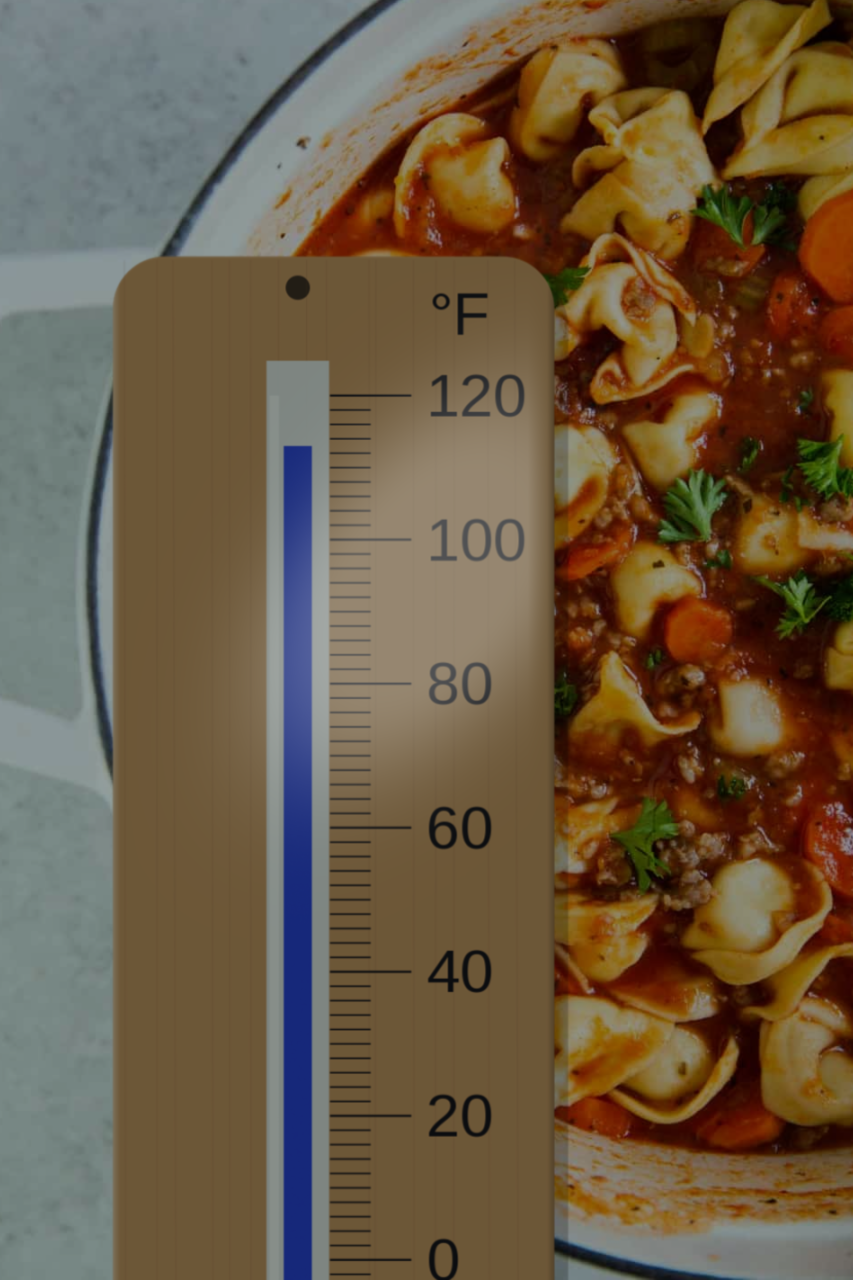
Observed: value=113 unit=°F
